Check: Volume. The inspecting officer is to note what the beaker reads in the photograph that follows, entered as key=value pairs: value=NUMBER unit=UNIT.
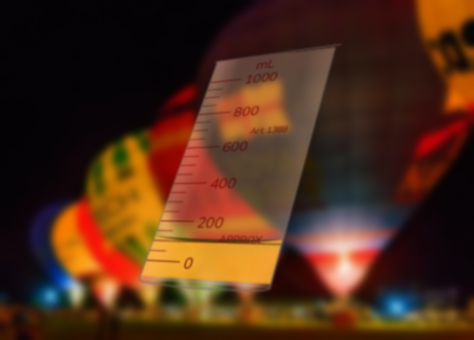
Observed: value=100 unit=mL
